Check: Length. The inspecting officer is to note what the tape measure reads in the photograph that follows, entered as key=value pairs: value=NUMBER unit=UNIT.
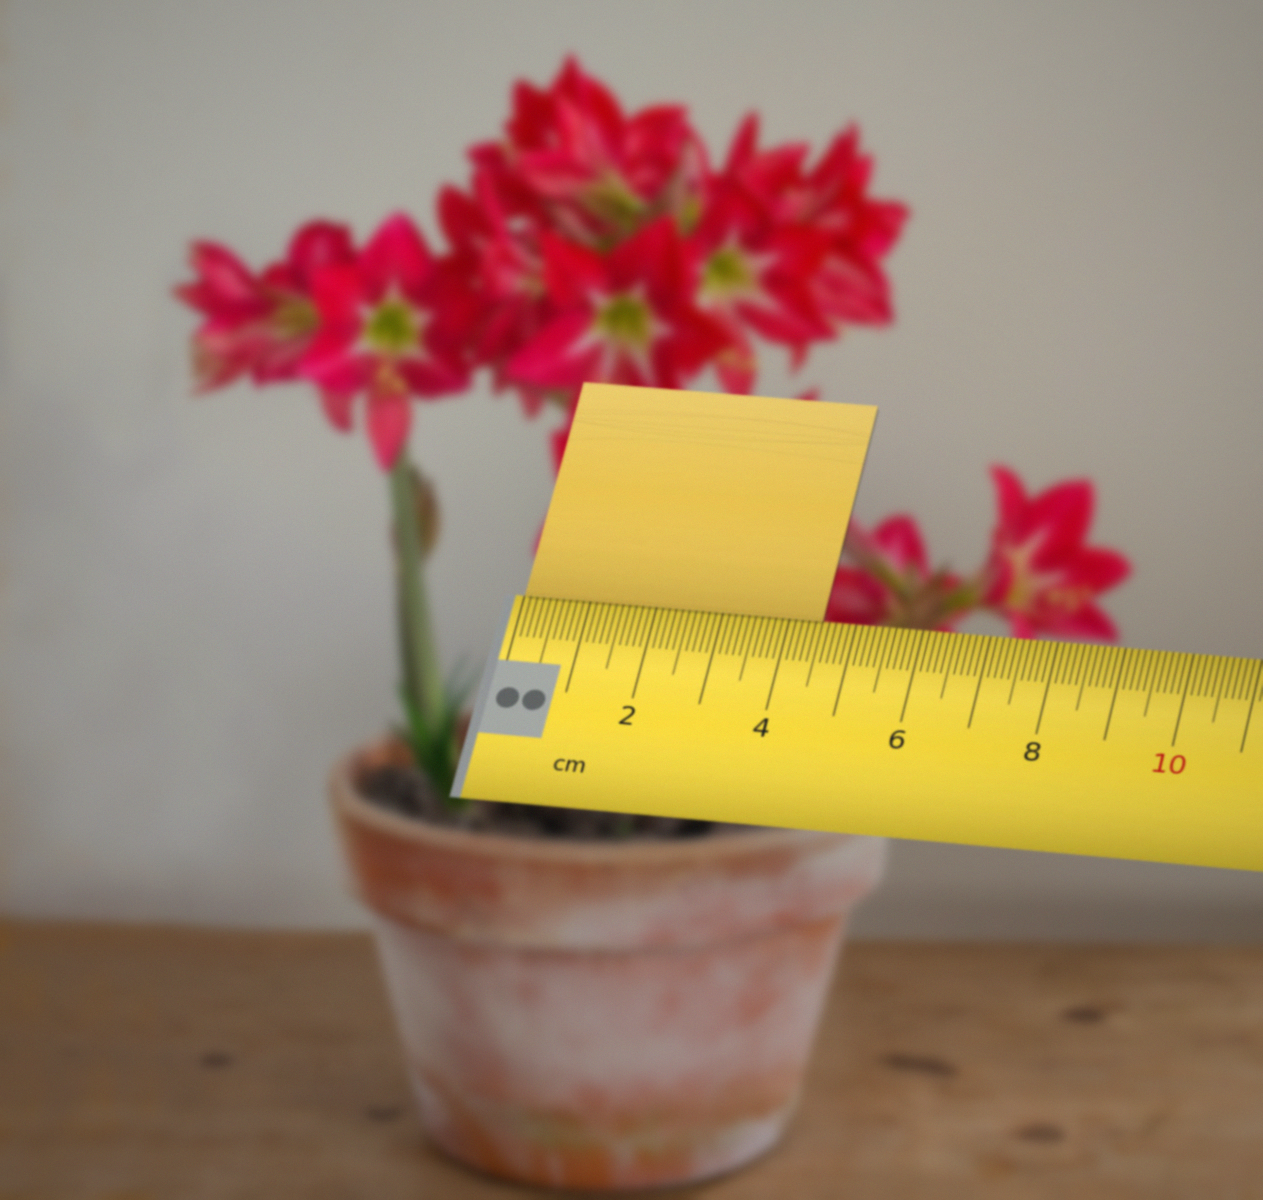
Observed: value=4.5 unit=cm
